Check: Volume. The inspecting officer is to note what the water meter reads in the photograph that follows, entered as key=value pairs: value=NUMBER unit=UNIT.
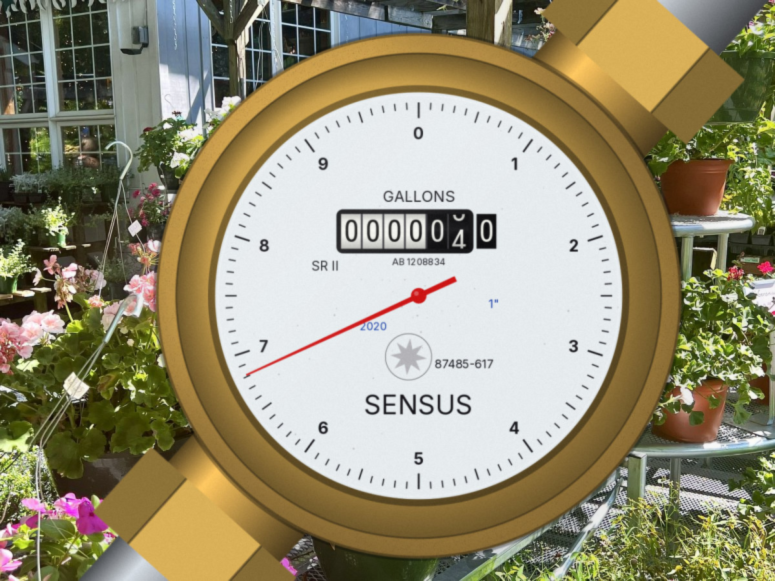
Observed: value=36.8 unit=gal
